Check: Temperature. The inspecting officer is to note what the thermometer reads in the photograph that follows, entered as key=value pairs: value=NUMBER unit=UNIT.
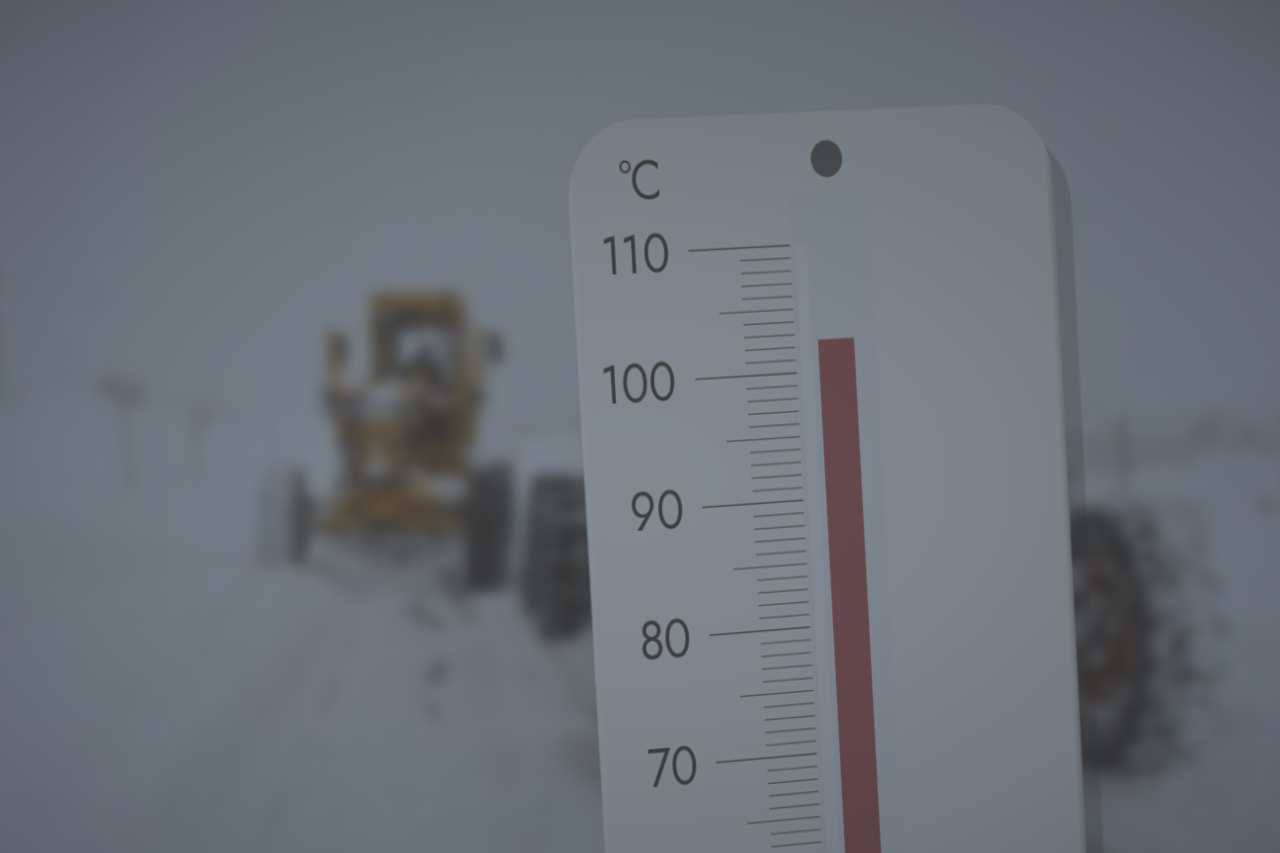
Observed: value=102.5 unit=°C
